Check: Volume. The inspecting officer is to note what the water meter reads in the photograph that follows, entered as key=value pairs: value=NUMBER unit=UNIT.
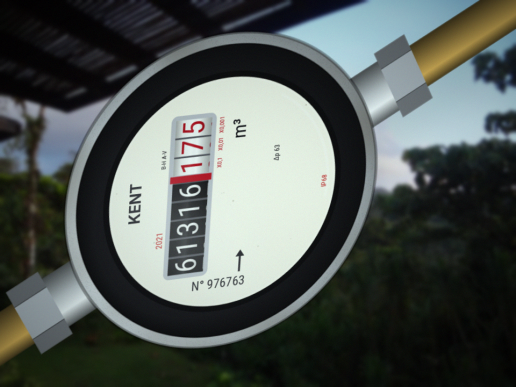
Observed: value=61316.175 unit=m³
